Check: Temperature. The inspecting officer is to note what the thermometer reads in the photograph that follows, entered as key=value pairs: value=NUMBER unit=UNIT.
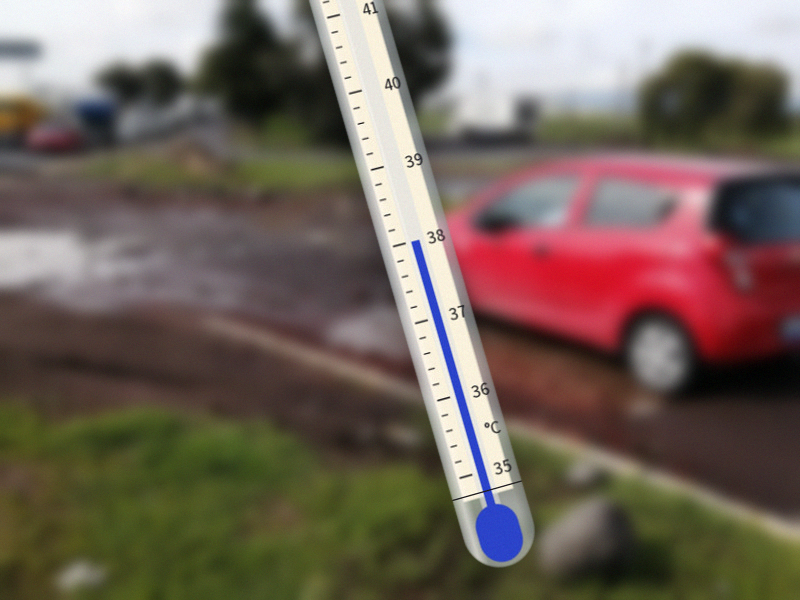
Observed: value=38 unit=°C
